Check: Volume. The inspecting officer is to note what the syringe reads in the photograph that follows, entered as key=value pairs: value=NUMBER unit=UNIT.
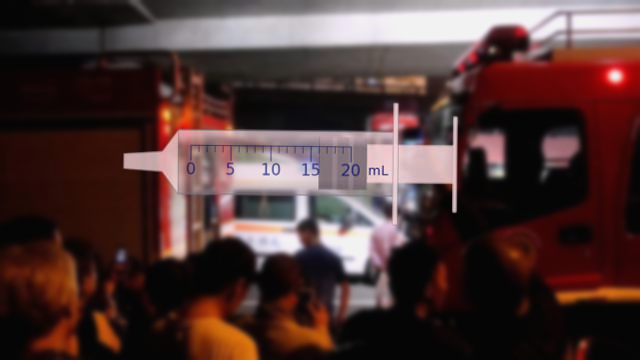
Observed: value=16 unit=mL
